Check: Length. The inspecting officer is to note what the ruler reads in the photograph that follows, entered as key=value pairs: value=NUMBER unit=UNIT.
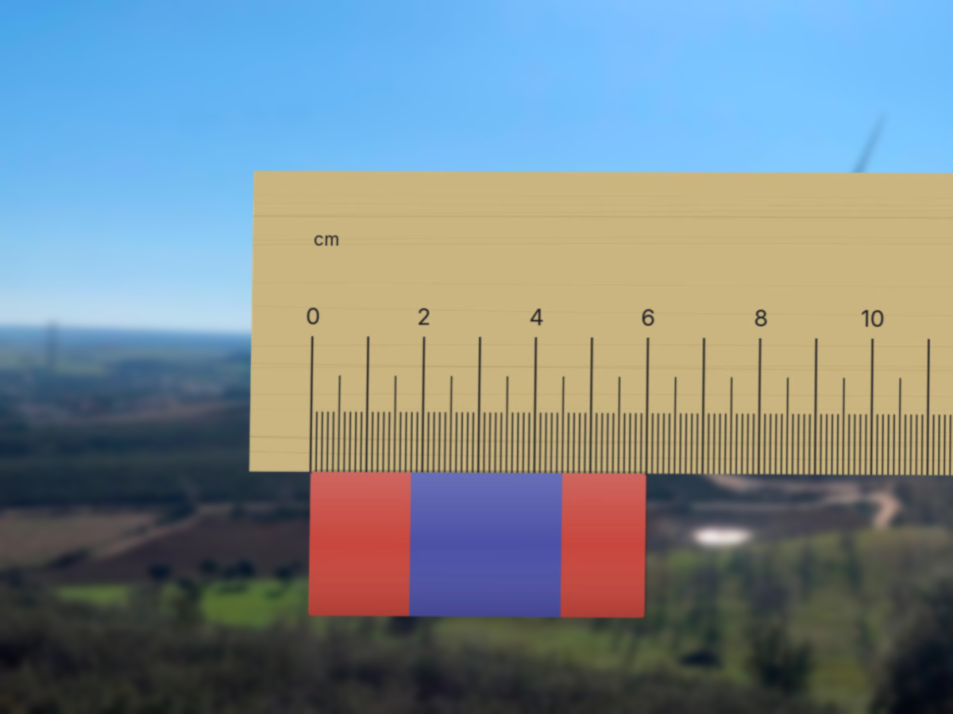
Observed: value=6 unit=cm
